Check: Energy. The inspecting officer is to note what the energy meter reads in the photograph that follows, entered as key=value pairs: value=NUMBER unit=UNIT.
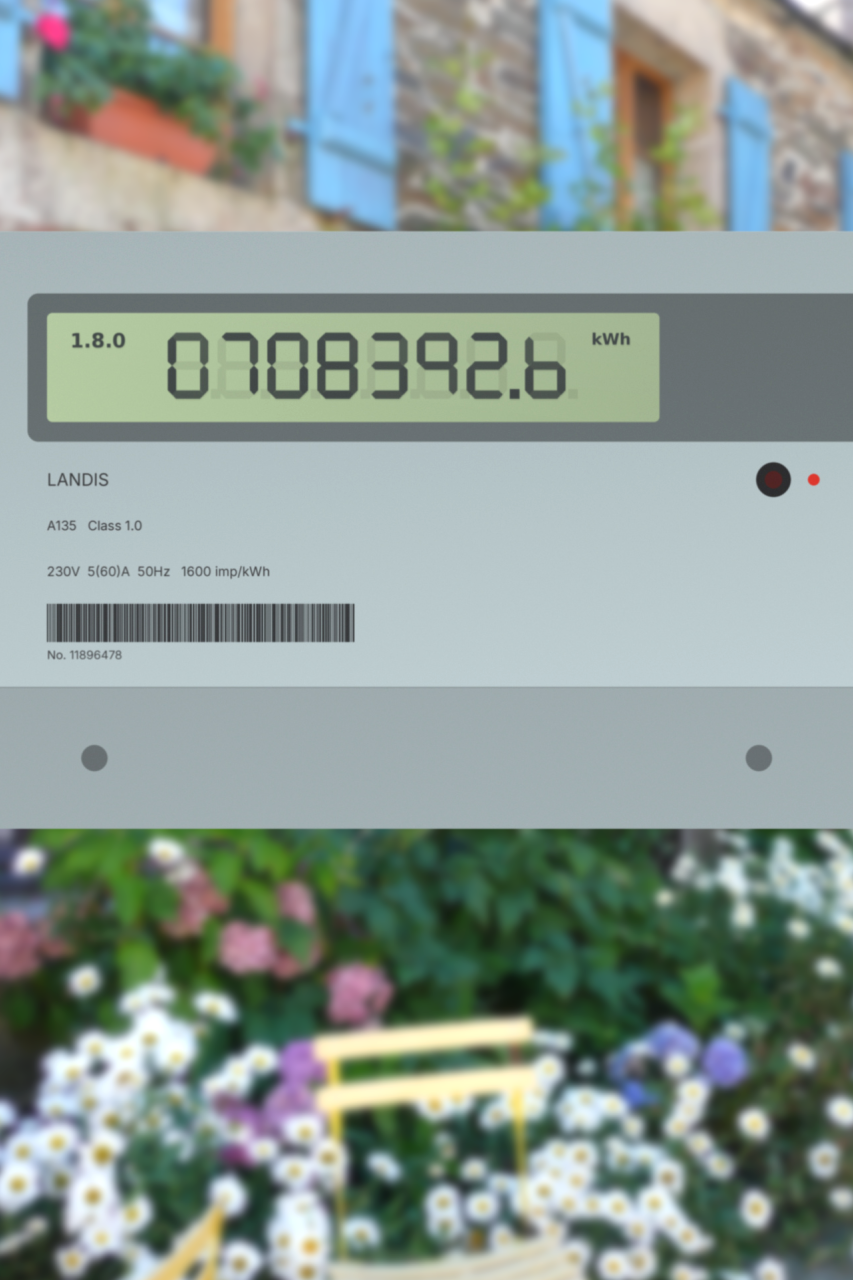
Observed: value=708392.6 unit=kWh
